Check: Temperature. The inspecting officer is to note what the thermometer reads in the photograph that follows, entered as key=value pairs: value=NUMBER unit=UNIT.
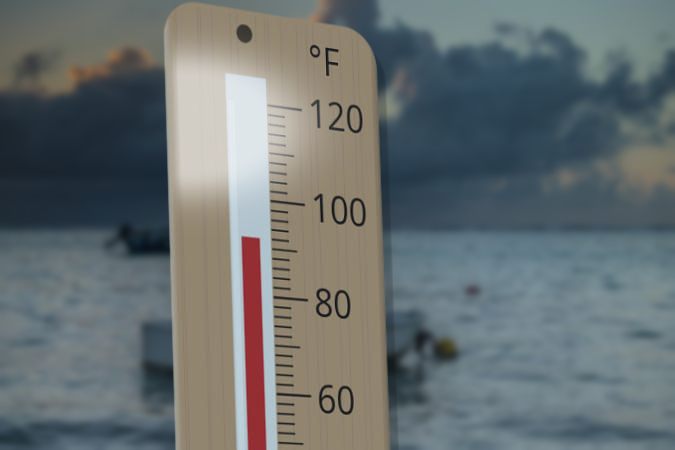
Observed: value=92 unit=°F
